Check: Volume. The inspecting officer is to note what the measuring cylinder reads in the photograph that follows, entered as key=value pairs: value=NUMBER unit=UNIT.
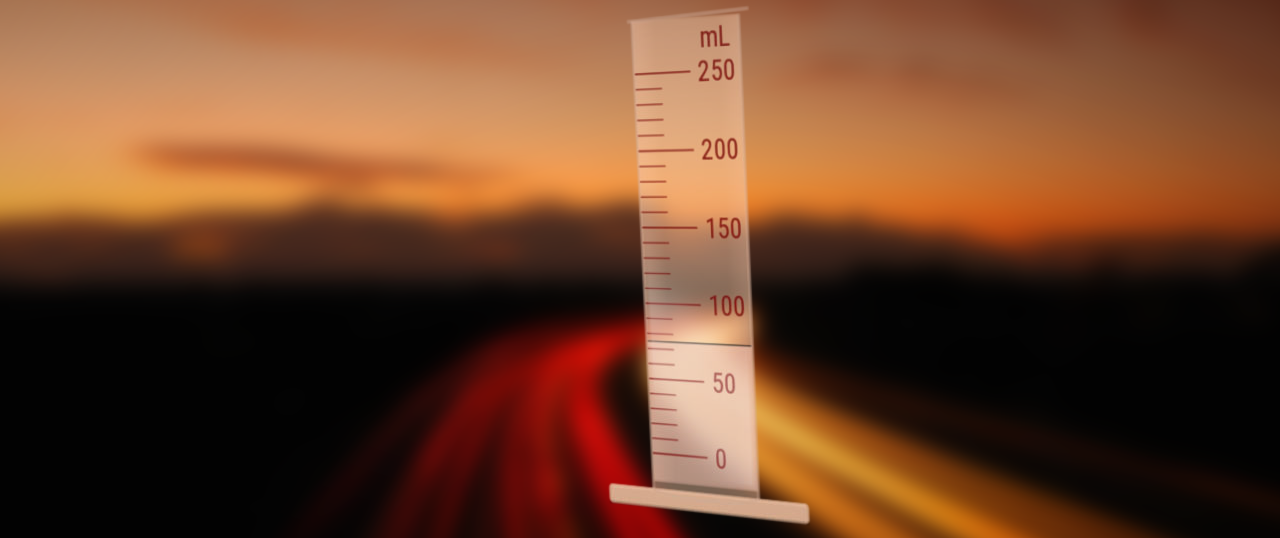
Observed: value=75 unit=mL
